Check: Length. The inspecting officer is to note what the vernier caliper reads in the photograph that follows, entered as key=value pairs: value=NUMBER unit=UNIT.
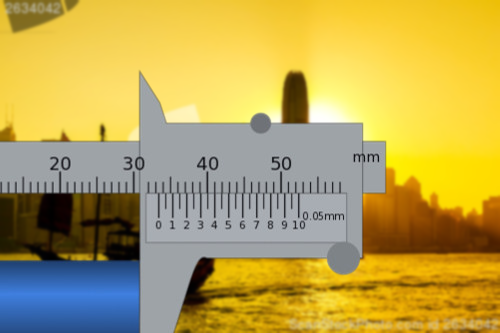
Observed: value=33.4 unit=mm
